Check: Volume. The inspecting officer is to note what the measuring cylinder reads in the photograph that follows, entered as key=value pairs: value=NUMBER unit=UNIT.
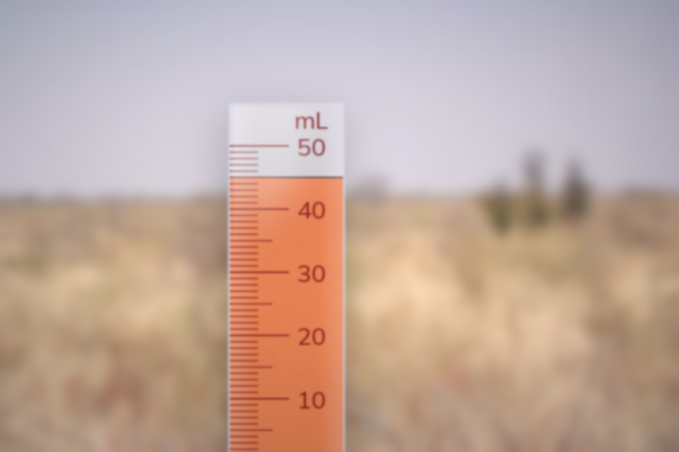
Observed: value=45 unit=mL
